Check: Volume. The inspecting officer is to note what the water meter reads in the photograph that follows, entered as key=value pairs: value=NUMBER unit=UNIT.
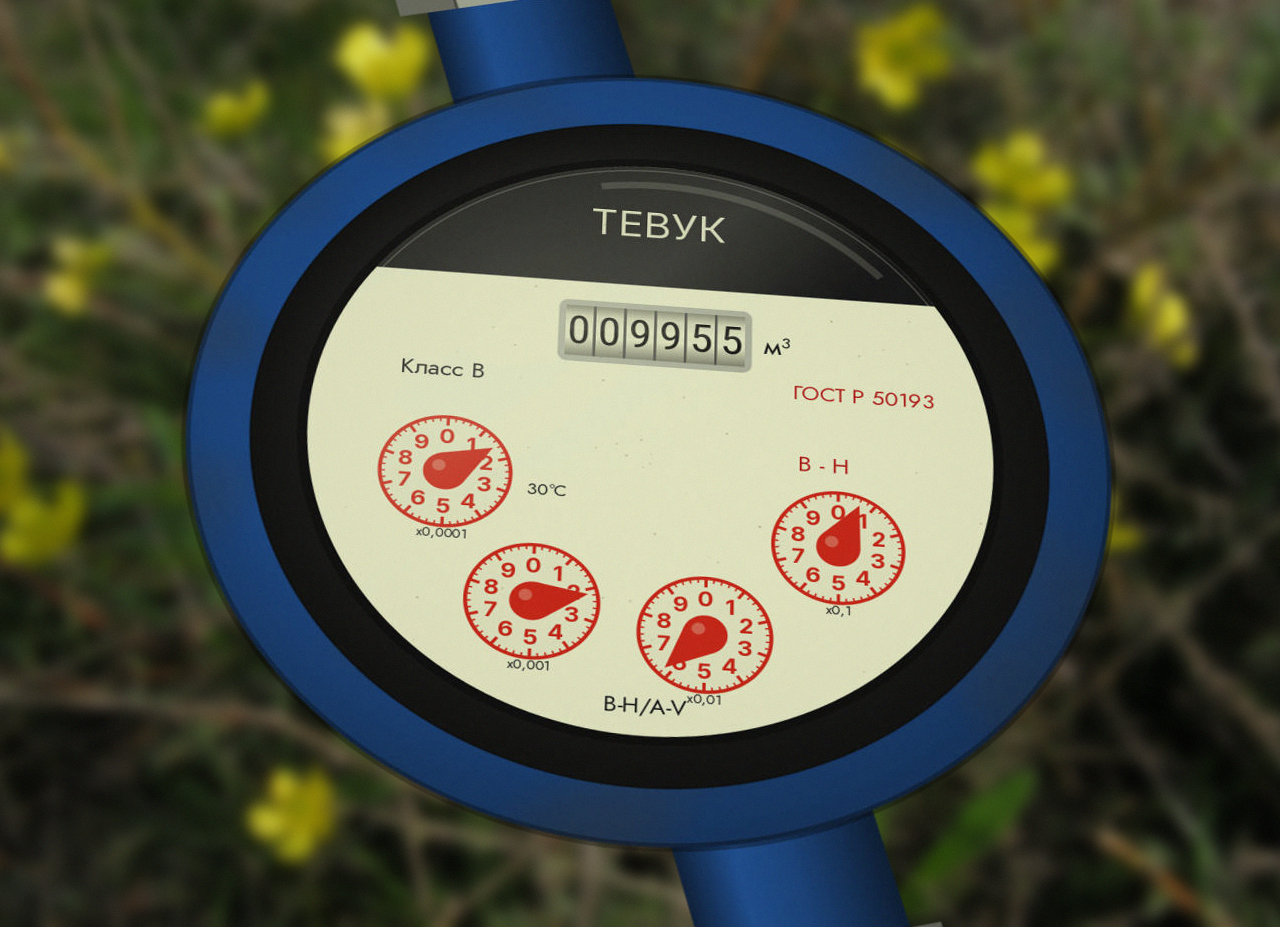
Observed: value=9955.0621 unit=m³
